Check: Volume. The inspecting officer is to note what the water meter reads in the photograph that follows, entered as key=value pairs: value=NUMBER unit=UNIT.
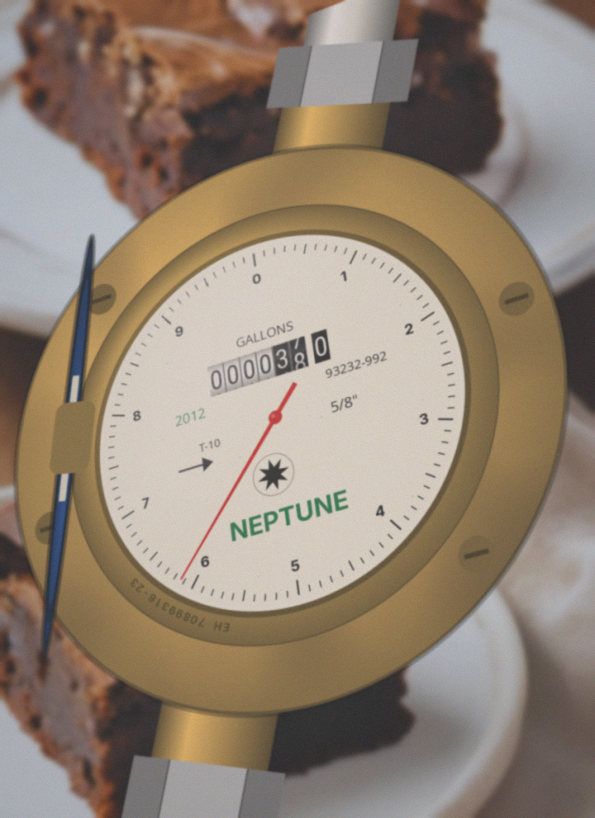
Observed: value=376.1 unit=gal
